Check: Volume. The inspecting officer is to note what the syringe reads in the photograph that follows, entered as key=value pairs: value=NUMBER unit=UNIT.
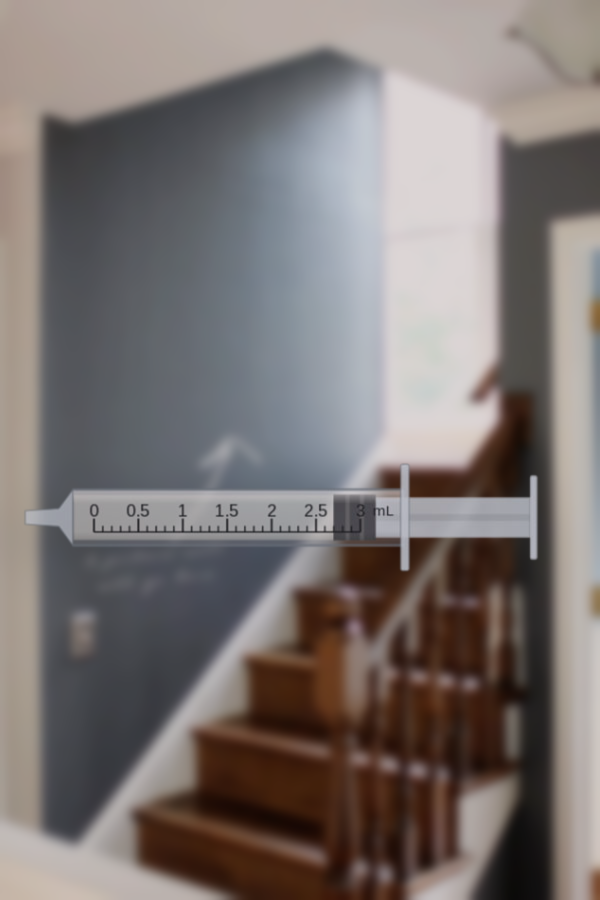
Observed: value=2.7 unit=mL
